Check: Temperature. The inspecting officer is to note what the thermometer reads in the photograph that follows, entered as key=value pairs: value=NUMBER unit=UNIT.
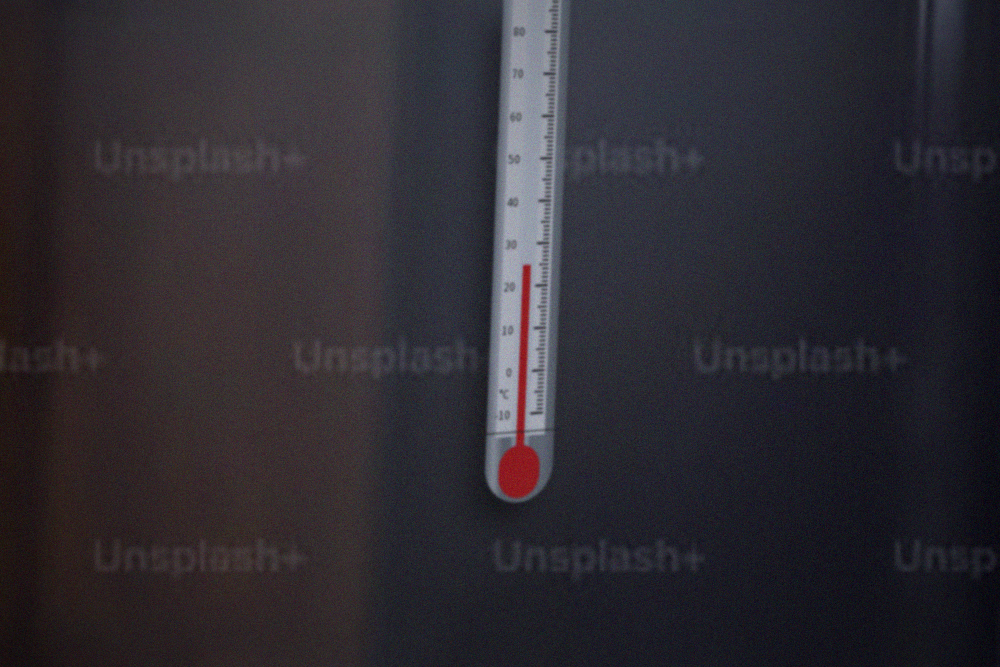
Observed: value=25 unit=°C
